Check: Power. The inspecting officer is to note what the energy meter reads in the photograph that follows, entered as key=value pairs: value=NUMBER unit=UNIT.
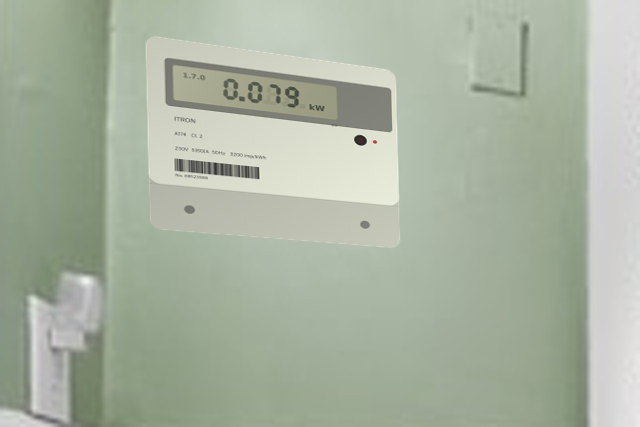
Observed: value=0.079 unit=kW
